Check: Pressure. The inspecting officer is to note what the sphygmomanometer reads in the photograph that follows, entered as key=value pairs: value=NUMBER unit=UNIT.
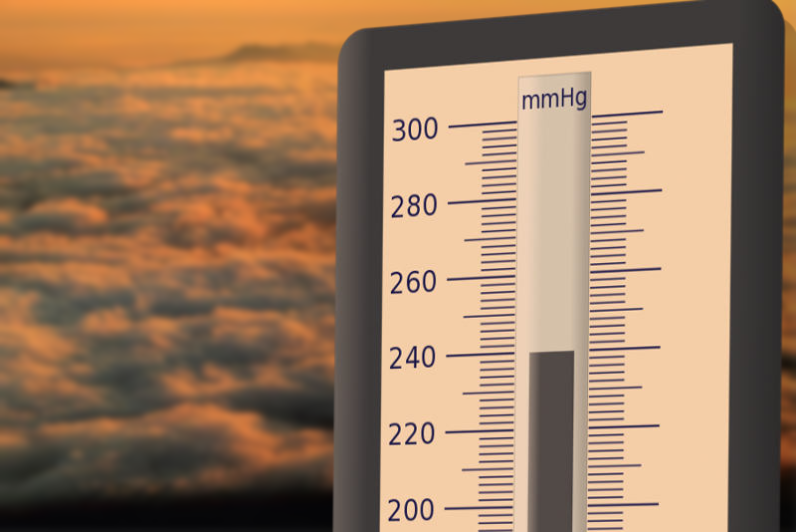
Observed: value=240 unit=mmHg
